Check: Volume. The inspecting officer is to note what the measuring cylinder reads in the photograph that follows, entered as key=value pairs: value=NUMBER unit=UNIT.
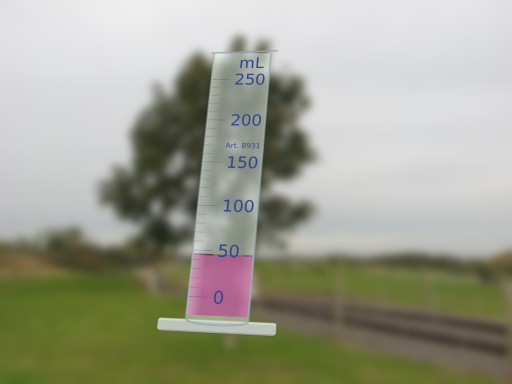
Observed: value=45 unit=mL
